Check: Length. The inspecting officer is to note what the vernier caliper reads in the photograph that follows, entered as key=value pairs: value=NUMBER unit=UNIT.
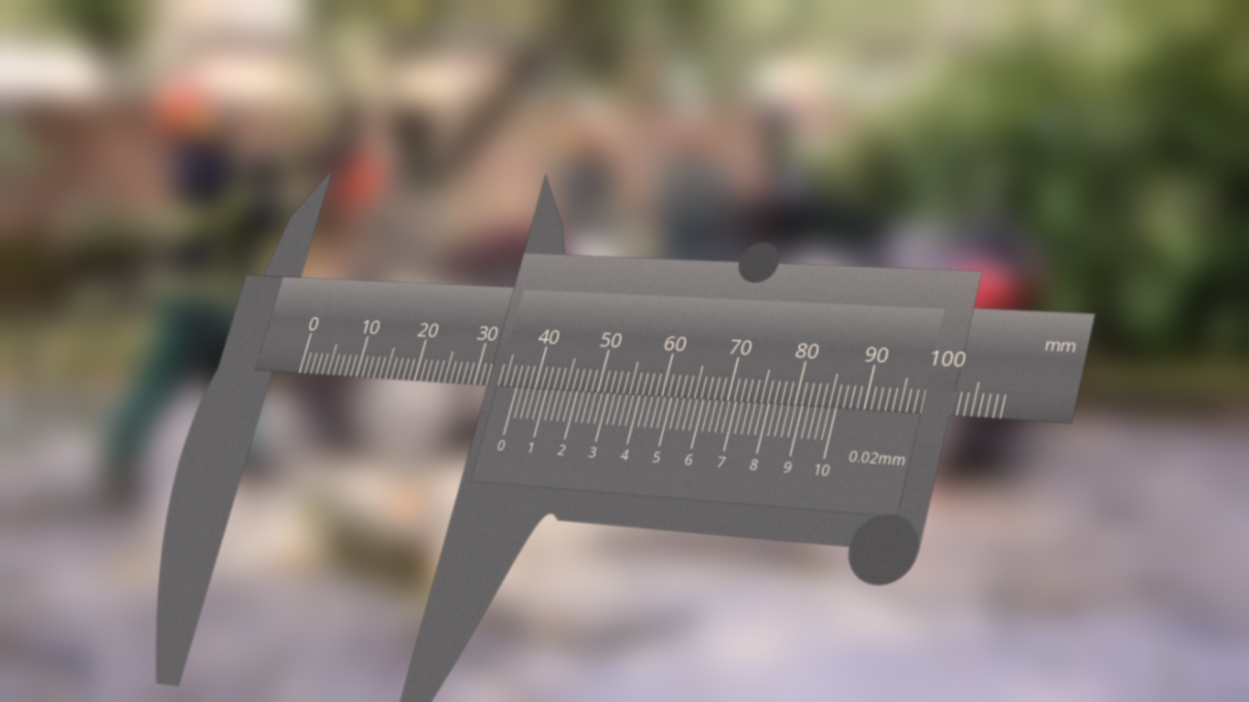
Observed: value=37.0 unit=mm
